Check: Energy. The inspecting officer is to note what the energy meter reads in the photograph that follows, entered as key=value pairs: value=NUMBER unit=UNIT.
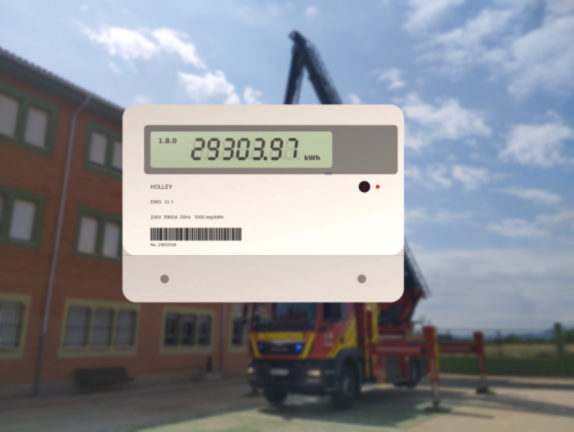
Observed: value=29303.97 unit=kWh
